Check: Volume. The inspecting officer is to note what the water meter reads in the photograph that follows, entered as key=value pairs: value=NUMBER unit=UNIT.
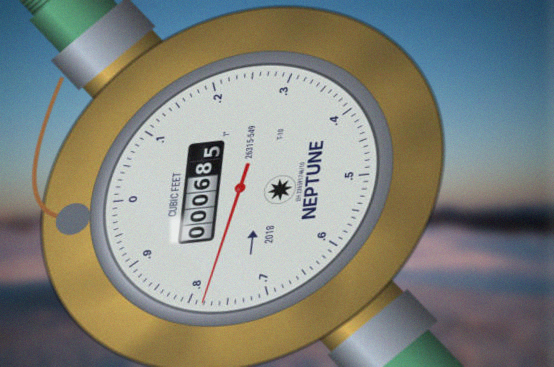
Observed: value=684.78 unit=ft³
